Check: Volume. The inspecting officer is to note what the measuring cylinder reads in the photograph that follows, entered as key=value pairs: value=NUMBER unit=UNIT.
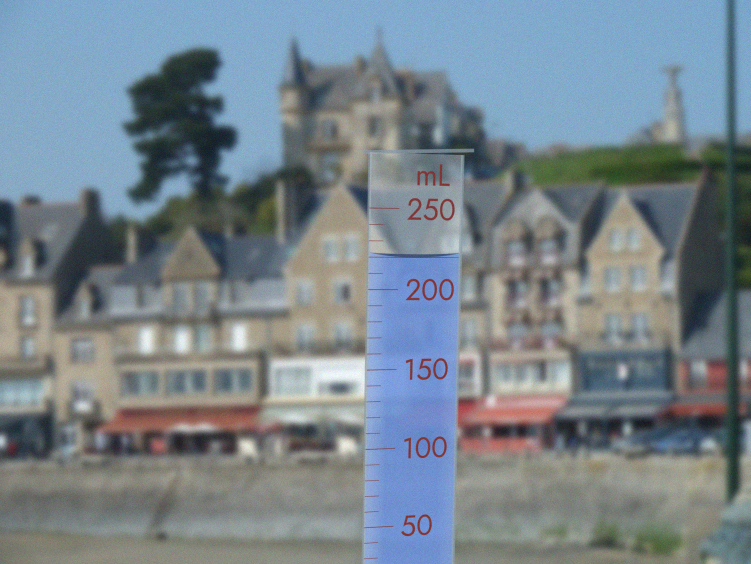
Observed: value=220 unit=mL
